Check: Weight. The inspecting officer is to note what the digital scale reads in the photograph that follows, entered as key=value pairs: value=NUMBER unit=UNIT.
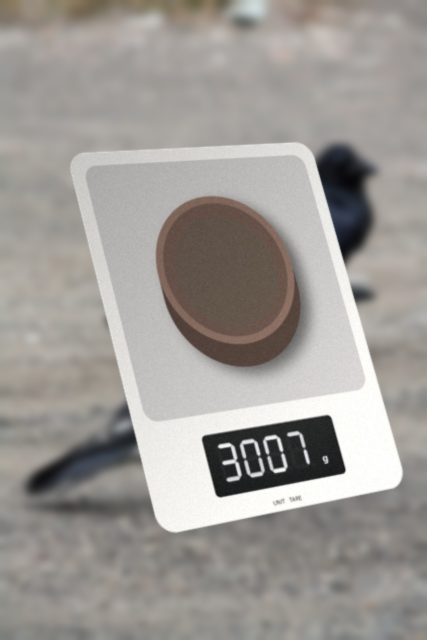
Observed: value=3007 unit=g
